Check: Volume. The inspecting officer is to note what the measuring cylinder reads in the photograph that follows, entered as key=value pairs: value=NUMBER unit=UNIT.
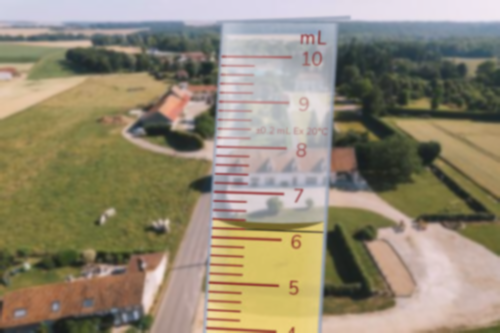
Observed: value=6.2 unit=mL
